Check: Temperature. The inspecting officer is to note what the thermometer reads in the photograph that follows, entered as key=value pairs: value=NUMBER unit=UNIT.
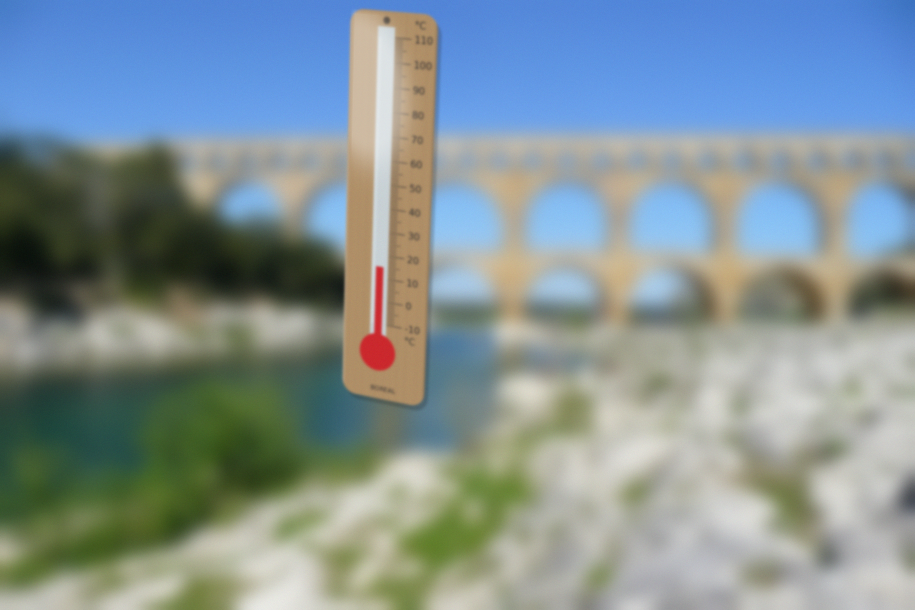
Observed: value=15 unit=°C
